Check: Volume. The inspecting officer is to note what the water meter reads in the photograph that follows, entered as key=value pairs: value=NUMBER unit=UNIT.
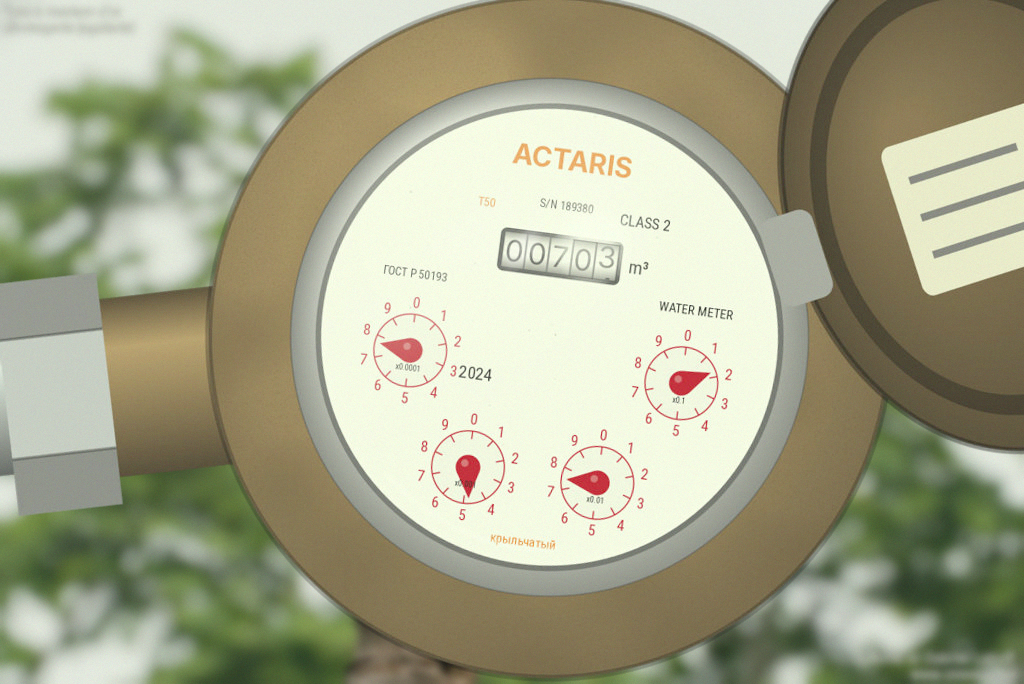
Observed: value=703.1747 unit=m³
